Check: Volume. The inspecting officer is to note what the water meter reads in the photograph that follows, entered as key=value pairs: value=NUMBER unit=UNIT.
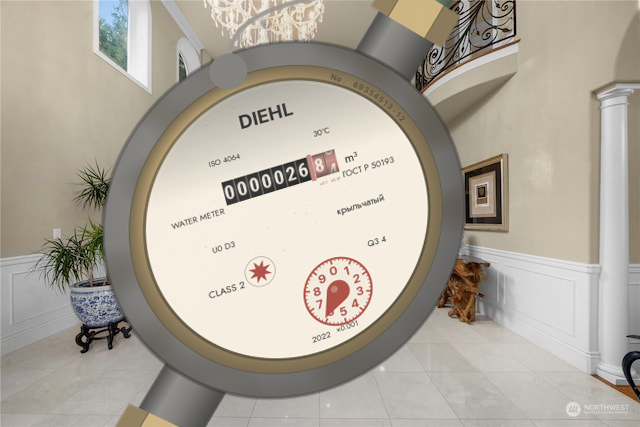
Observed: value=26.836 unit=m³
